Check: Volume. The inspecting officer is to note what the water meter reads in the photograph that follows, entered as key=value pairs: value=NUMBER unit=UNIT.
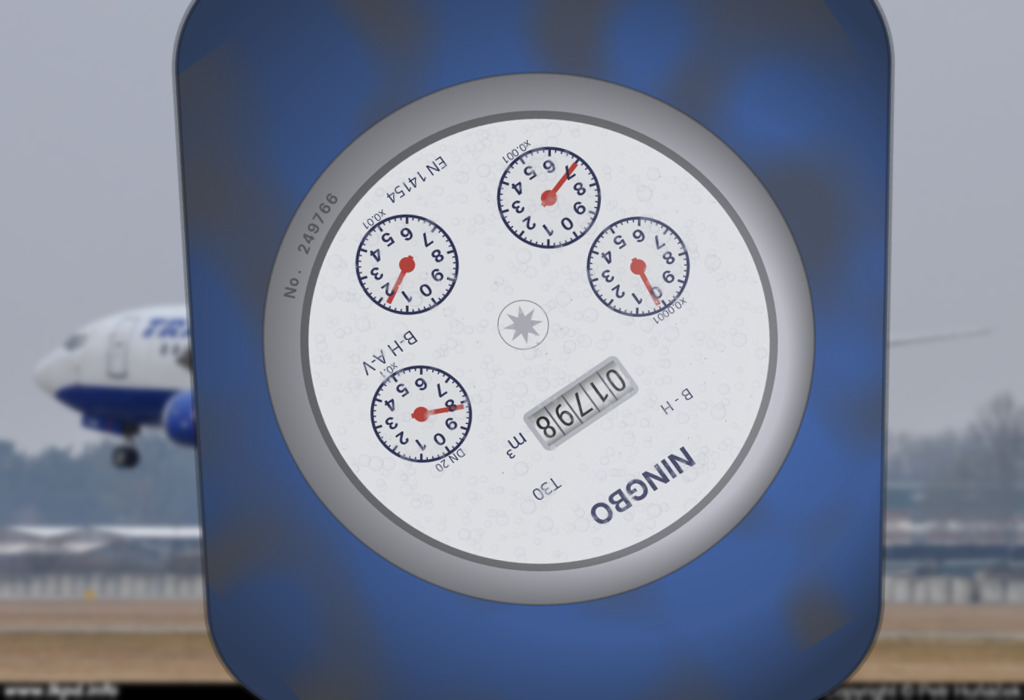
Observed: value=1798.8170 unit=m³
